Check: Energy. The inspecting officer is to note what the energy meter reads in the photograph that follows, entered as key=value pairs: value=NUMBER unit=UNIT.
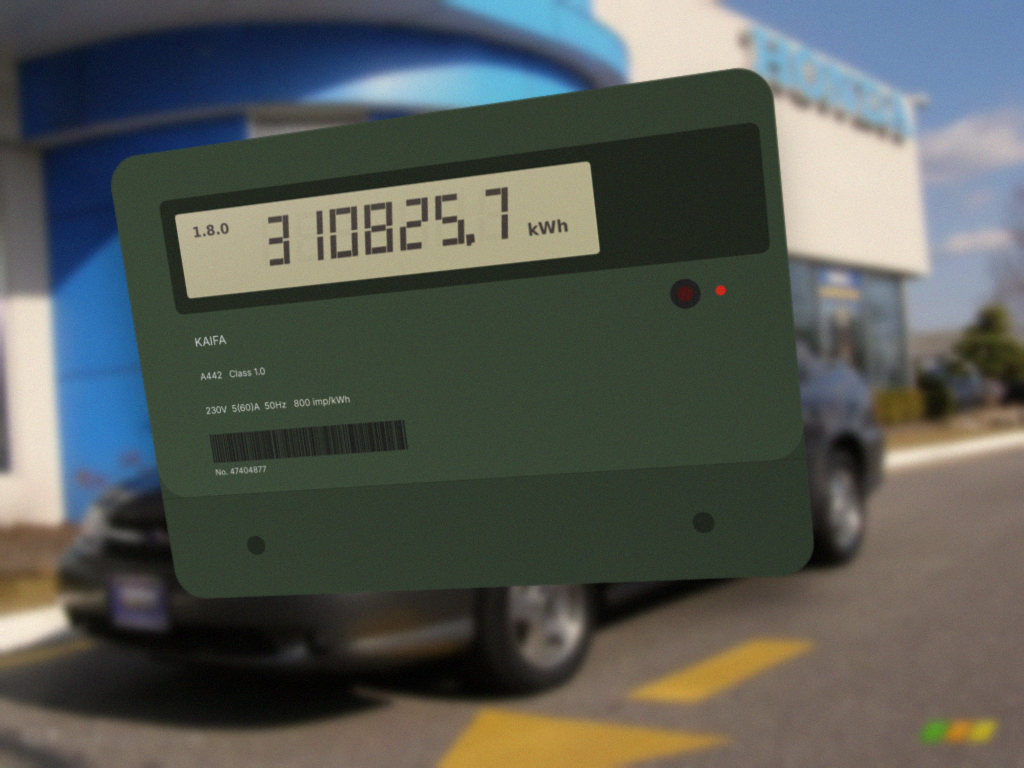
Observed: value=310825.7 unit=kWh
